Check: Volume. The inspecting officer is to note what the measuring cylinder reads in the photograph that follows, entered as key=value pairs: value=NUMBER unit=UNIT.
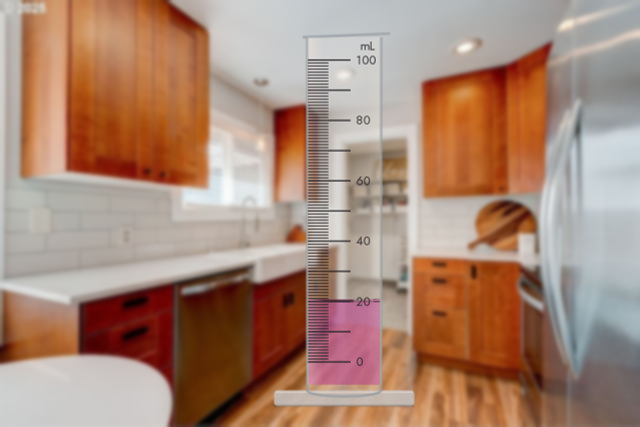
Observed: value=20 unit=mL
